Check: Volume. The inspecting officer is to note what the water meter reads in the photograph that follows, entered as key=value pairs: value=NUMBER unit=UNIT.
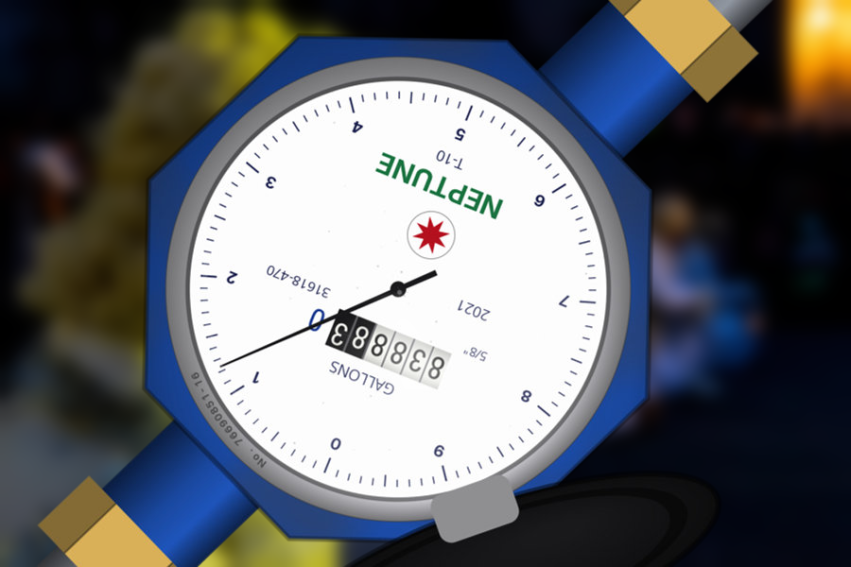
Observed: value=8388831.2 unit=gal
